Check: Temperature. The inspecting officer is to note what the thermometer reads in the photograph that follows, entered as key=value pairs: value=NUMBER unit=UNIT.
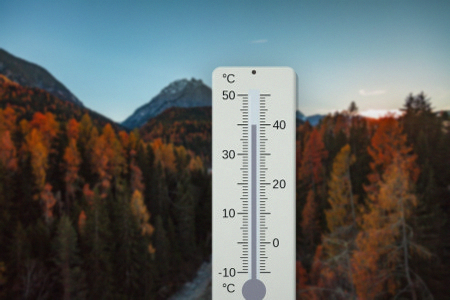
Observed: value=40 unit=°C
